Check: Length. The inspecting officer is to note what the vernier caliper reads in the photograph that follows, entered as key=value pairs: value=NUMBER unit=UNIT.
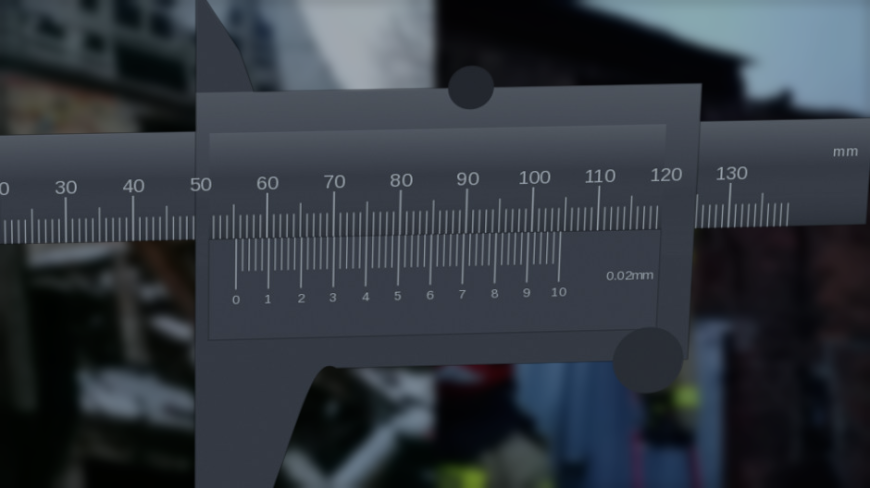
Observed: value=55.4 unit=mm
